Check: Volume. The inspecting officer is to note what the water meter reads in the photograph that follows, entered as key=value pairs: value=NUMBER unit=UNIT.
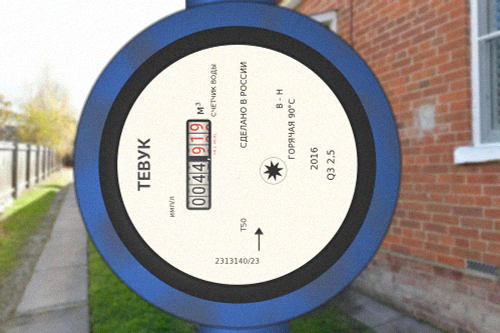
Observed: value=44.919 unit=m³
